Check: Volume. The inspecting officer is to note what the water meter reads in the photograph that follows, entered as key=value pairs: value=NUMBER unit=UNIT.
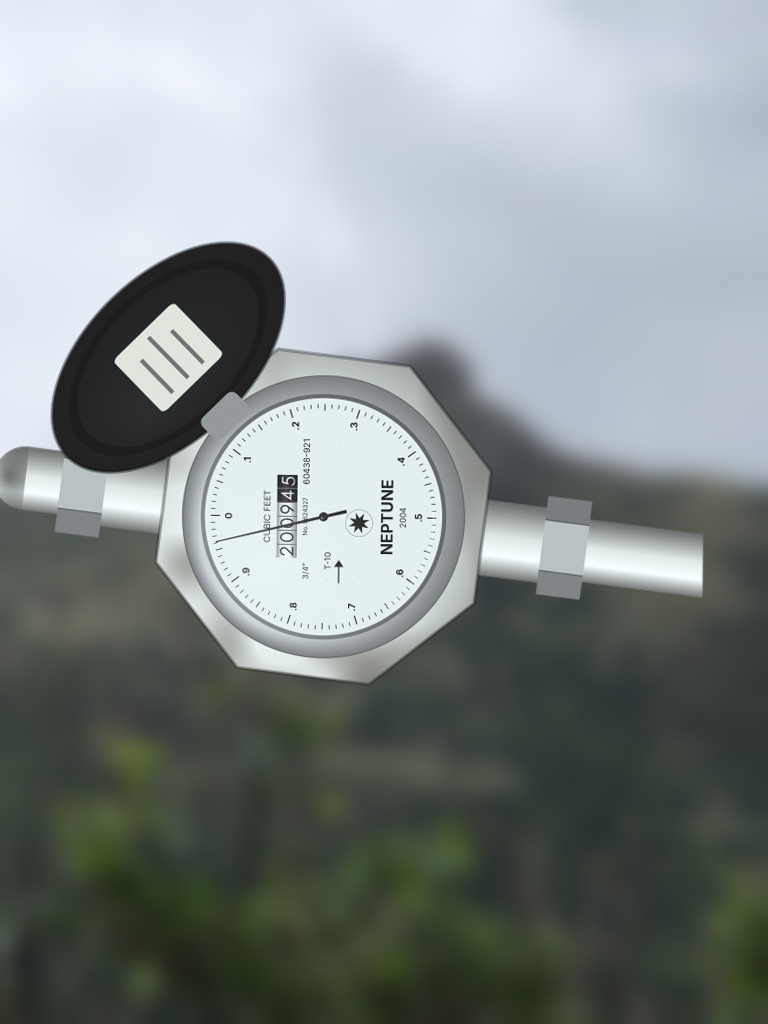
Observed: value=200944.96 unit=ft³
